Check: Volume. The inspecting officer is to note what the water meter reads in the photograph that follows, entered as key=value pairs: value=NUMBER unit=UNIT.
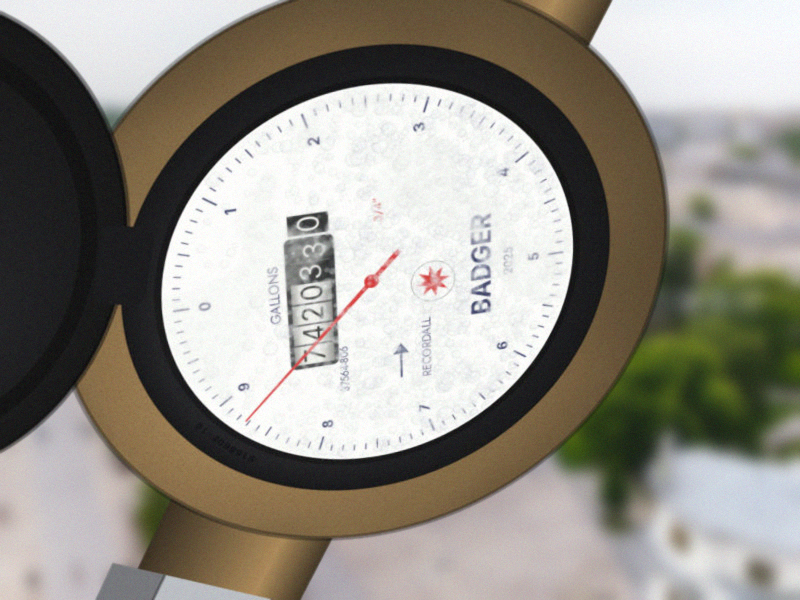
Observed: value=7420328.7 unit=gal
